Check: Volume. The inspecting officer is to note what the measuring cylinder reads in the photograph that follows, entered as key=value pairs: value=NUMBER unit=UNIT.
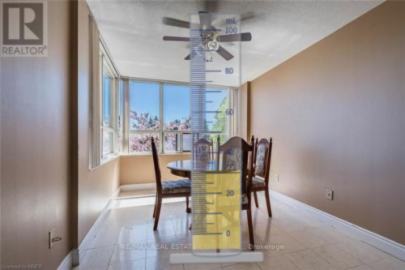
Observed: value=30 unit=mL
